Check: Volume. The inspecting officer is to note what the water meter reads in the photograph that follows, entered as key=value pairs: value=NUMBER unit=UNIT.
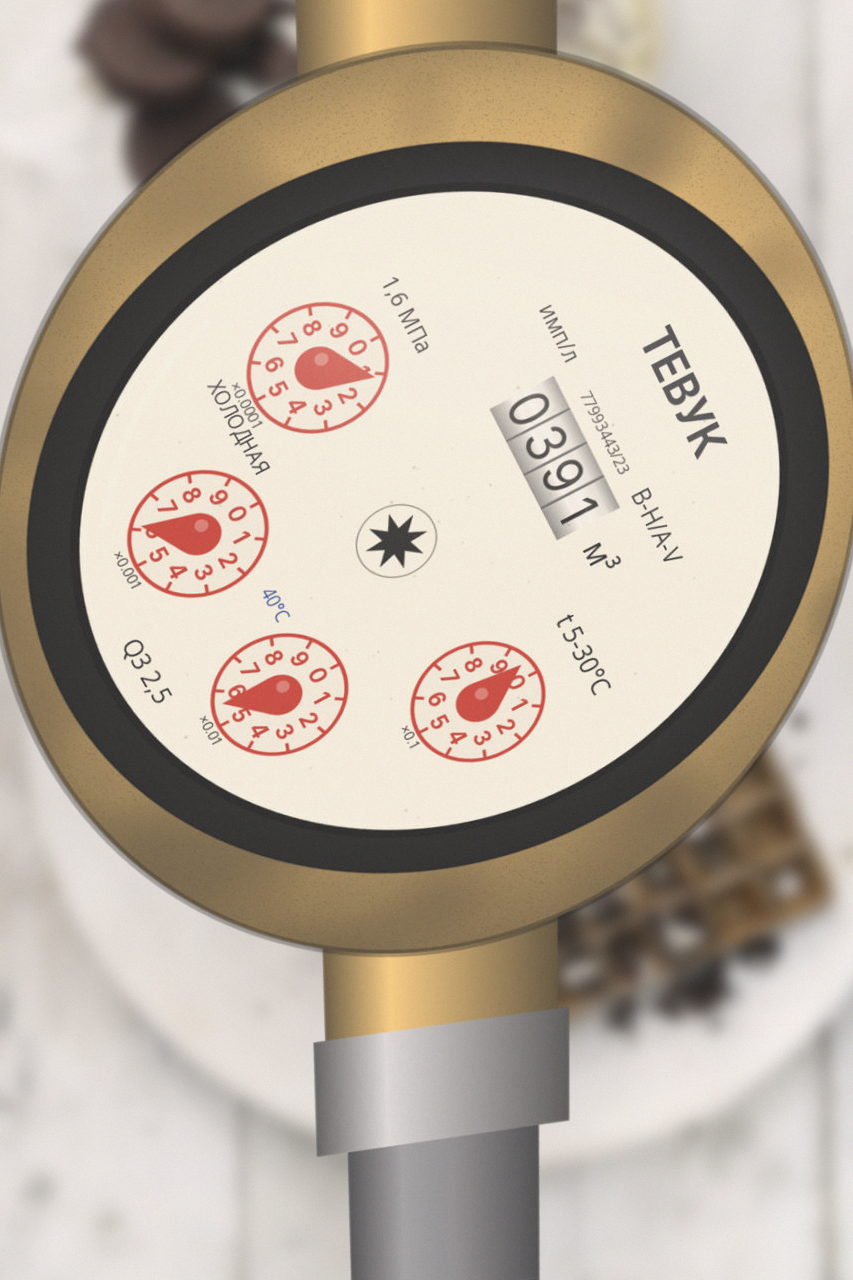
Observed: value=390.9561 unit=m³
